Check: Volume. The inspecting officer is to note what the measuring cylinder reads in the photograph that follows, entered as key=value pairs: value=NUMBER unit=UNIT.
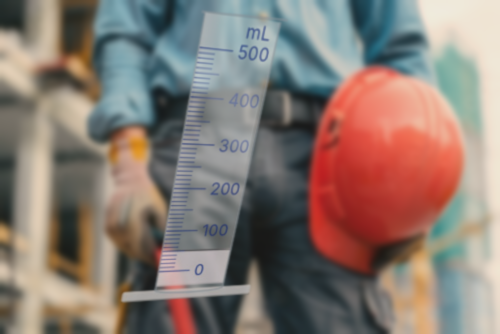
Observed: value=50 unit=mL
